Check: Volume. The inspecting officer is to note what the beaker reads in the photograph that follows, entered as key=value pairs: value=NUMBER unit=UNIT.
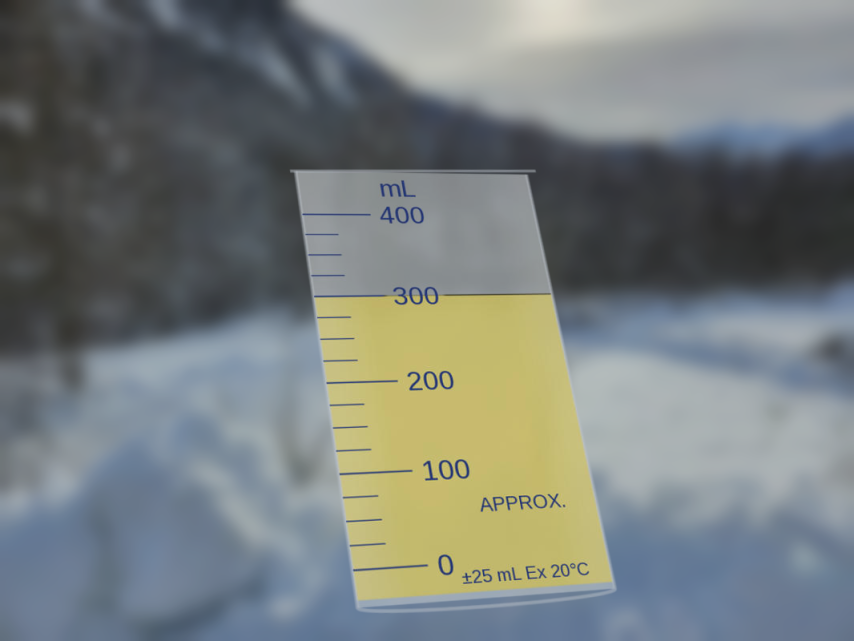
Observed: value=300 unit=mL
